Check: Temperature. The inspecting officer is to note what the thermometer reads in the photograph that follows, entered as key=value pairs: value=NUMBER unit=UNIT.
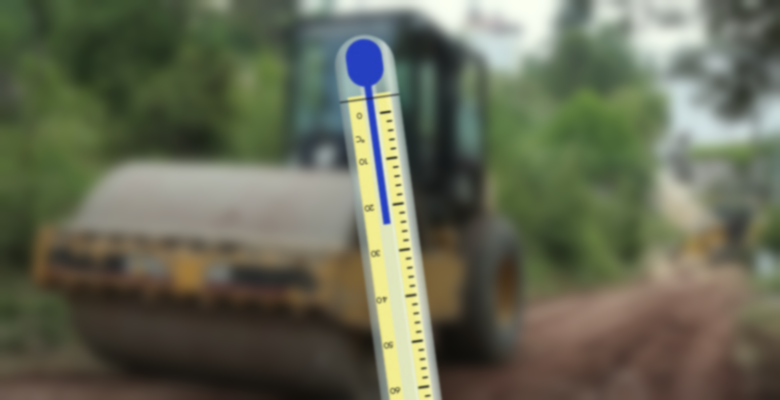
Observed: value=24 unit=°C
